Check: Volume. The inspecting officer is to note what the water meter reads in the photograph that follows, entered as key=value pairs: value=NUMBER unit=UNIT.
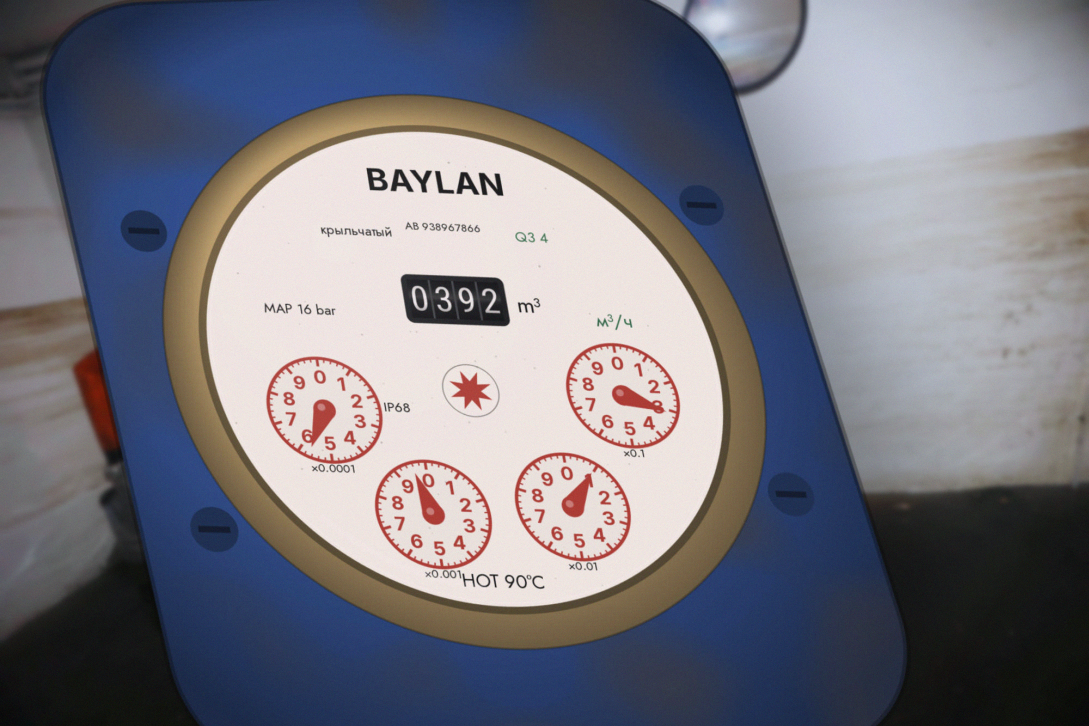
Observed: value=392.3095 unit=m³
